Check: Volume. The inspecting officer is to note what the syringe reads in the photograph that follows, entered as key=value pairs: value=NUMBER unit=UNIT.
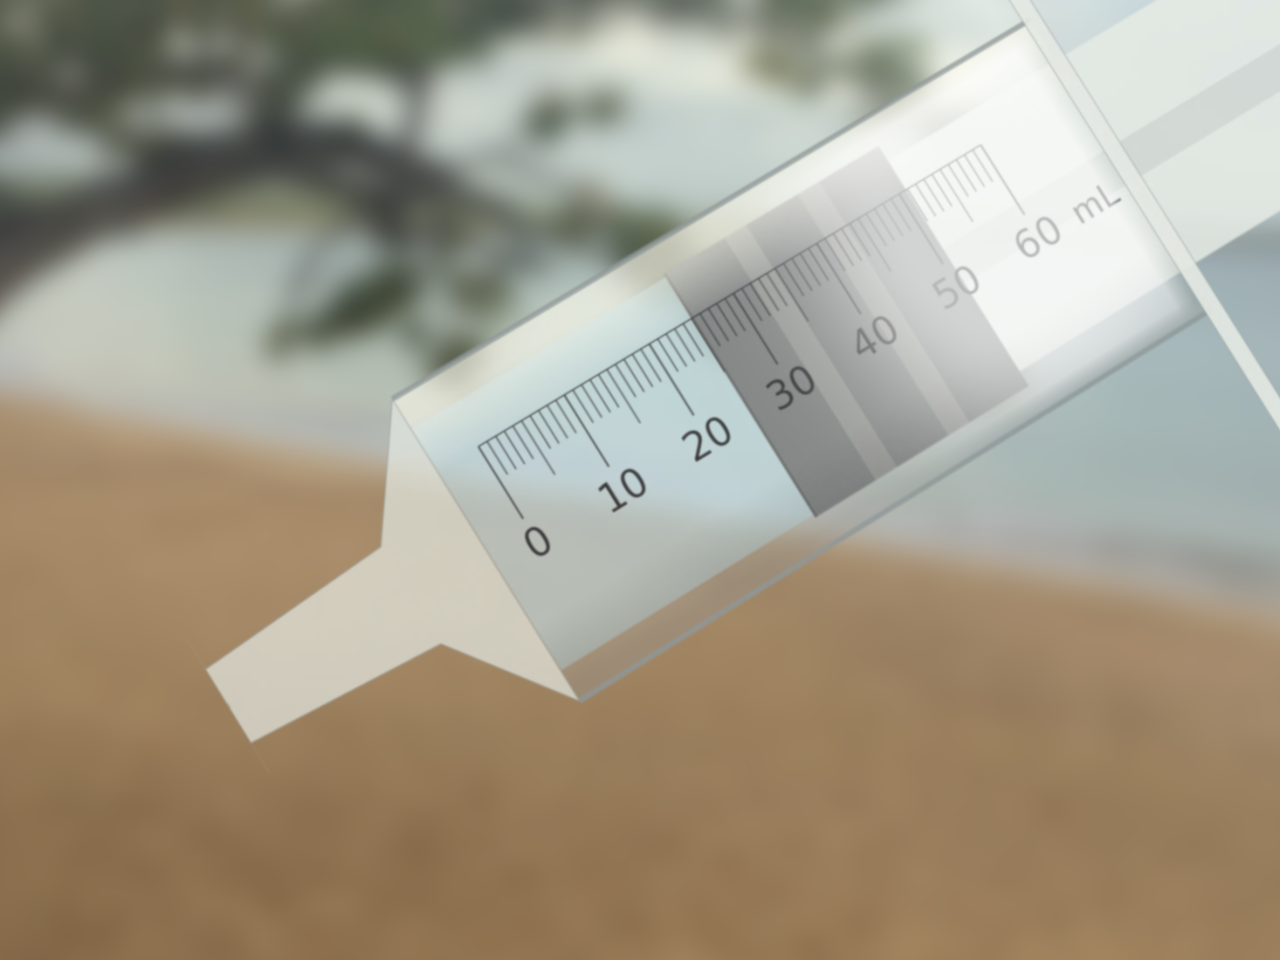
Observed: value=25 unit=mL
